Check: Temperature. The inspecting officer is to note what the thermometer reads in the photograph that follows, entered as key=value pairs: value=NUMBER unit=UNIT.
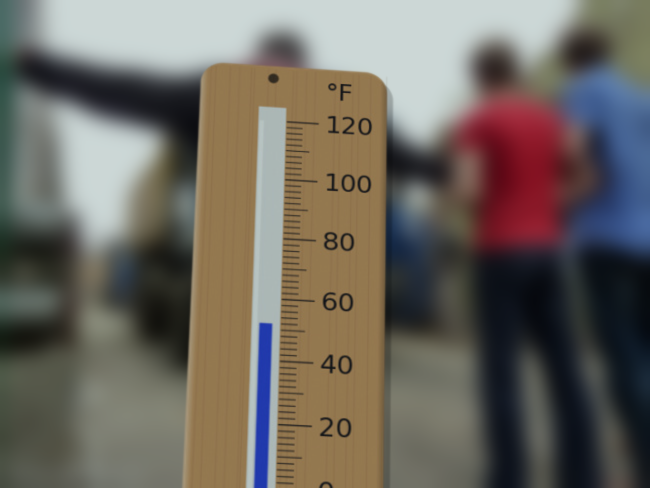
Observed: value=52 unit=°F
